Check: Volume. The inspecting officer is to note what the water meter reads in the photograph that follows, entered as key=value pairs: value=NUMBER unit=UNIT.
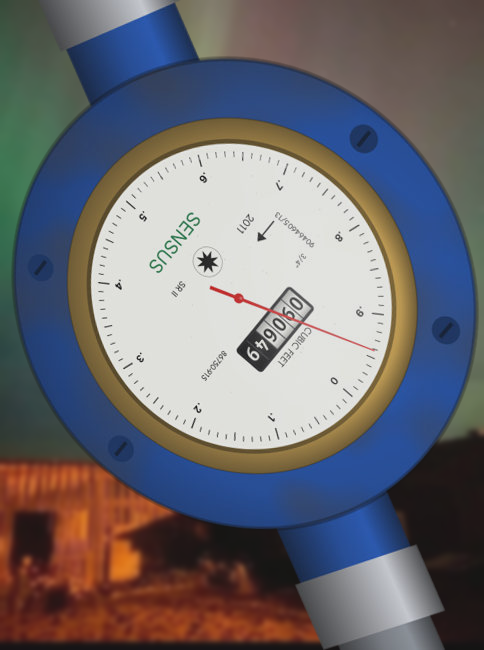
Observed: value=90648.94 unit=ft³
